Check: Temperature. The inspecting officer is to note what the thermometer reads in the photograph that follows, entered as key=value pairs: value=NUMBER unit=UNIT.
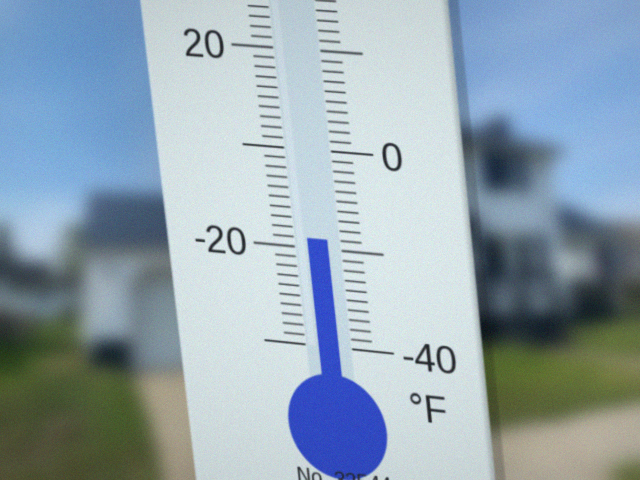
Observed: value=-18 unit=°F
